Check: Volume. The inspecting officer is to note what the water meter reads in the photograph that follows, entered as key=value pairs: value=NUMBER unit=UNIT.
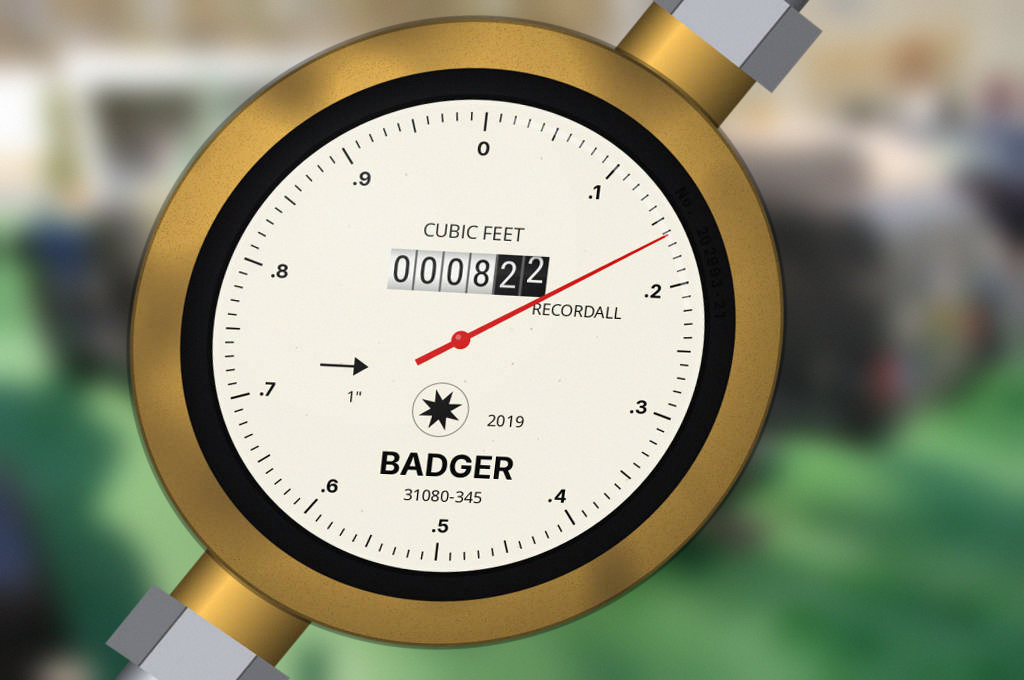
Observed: value=822.16 unit=ft³
